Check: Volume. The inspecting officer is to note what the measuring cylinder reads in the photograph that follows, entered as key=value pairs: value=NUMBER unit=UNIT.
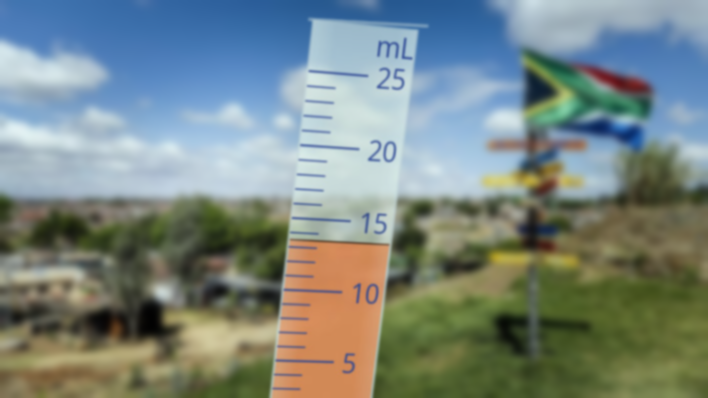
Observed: value=13.5 unit=mL
